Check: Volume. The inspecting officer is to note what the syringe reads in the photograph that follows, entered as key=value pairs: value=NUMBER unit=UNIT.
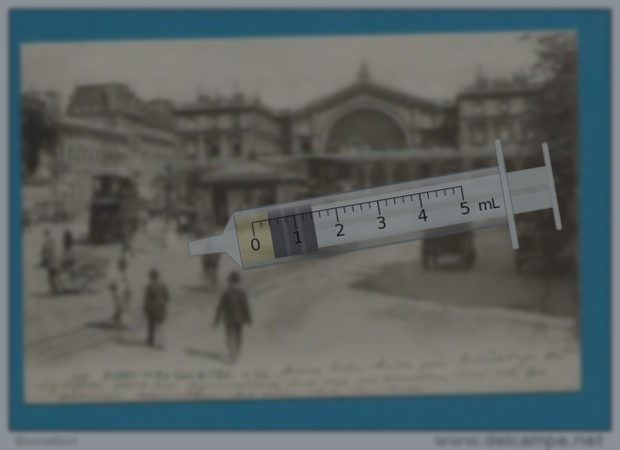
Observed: value=0.4 unit=mL
